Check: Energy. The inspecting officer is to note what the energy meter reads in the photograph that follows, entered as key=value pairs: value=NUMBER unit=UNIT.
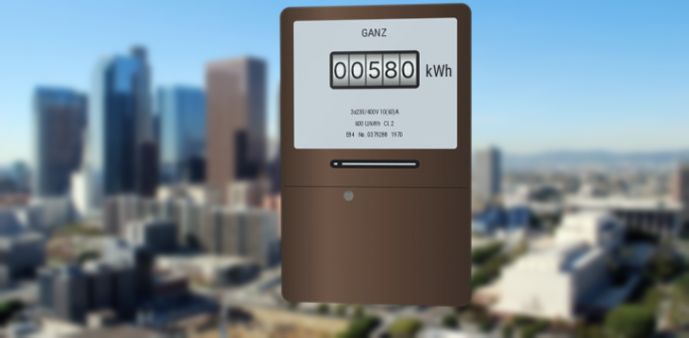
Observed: value=580 unit=kWh
